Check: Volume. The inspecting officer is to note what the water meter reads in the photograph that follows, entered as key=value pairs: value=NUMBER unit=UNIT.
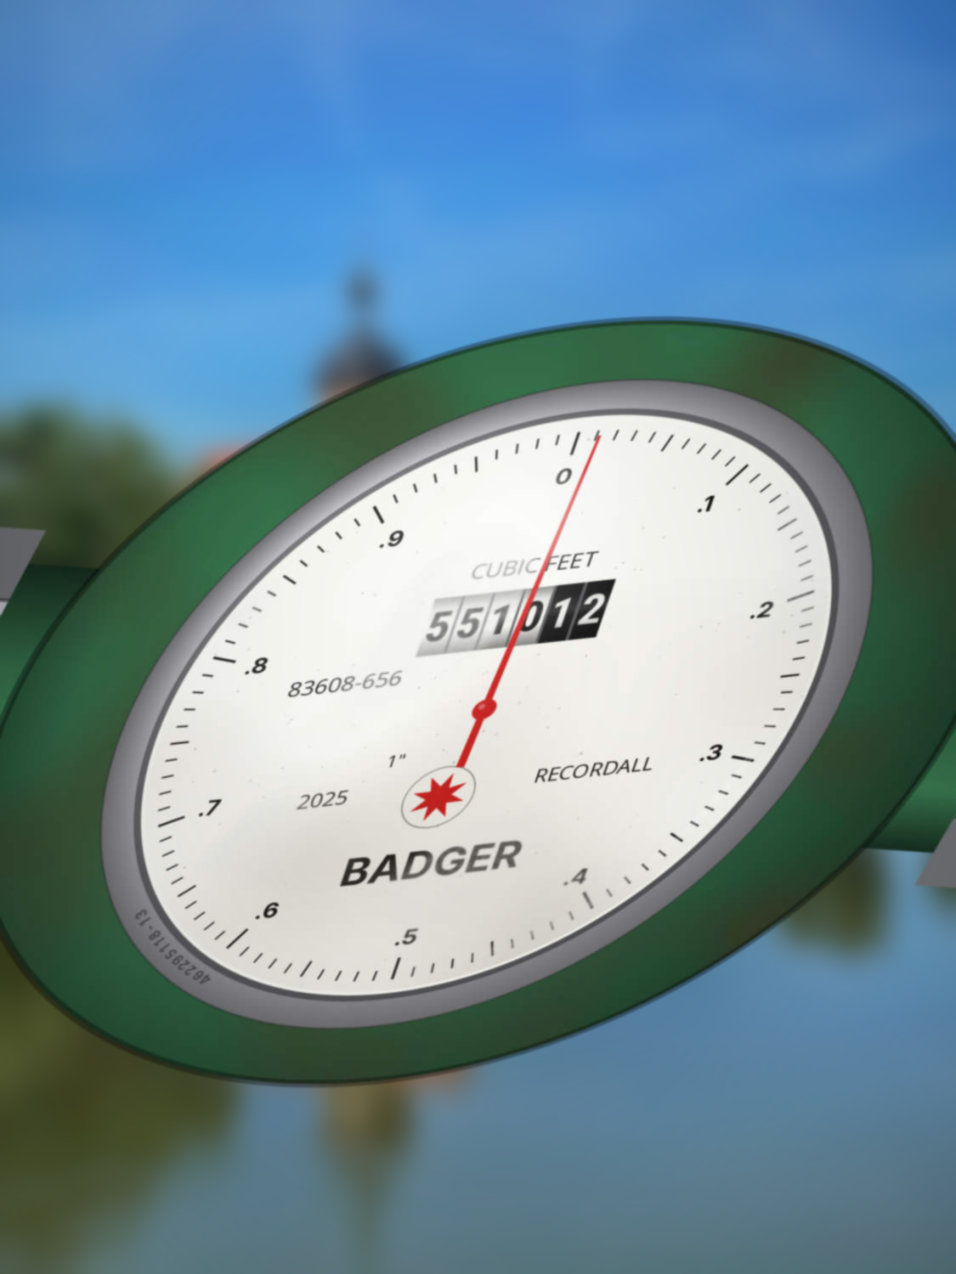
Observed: value=551012.01 unit=ft³
